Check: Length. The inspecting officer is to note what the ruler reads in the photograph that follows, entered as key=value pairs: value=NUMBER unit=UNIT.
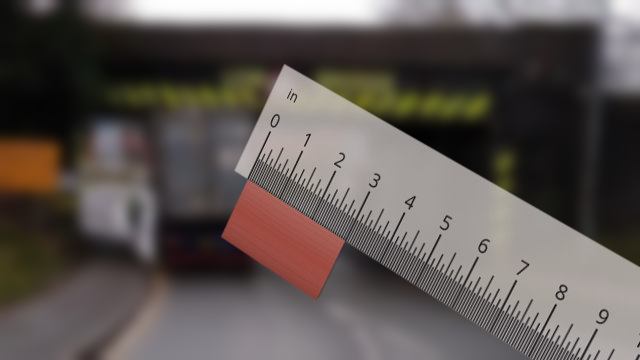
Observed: value=3 unit=in
